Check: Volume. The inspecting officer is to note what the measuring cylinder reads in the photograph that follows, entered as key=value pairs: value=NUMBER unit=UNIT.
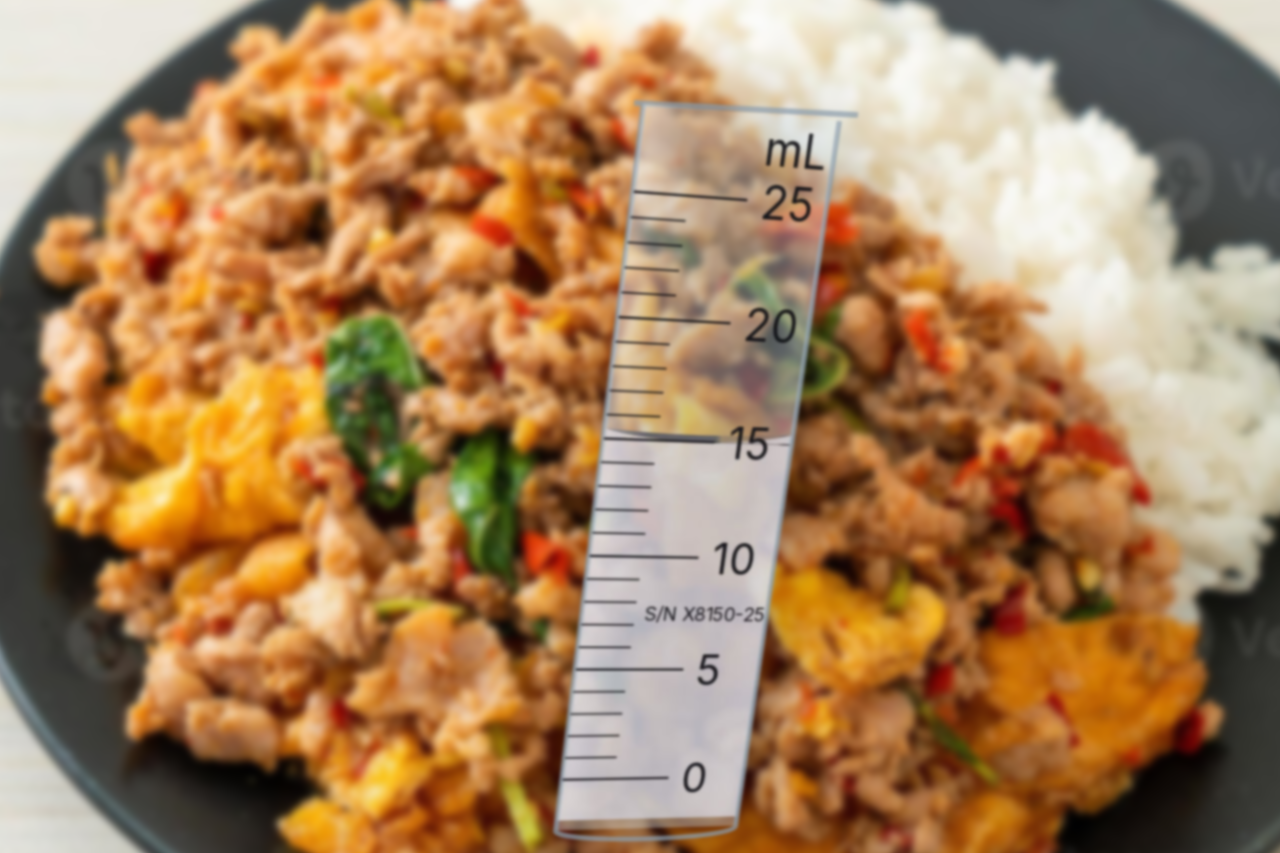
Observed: value=15 unit=mL
